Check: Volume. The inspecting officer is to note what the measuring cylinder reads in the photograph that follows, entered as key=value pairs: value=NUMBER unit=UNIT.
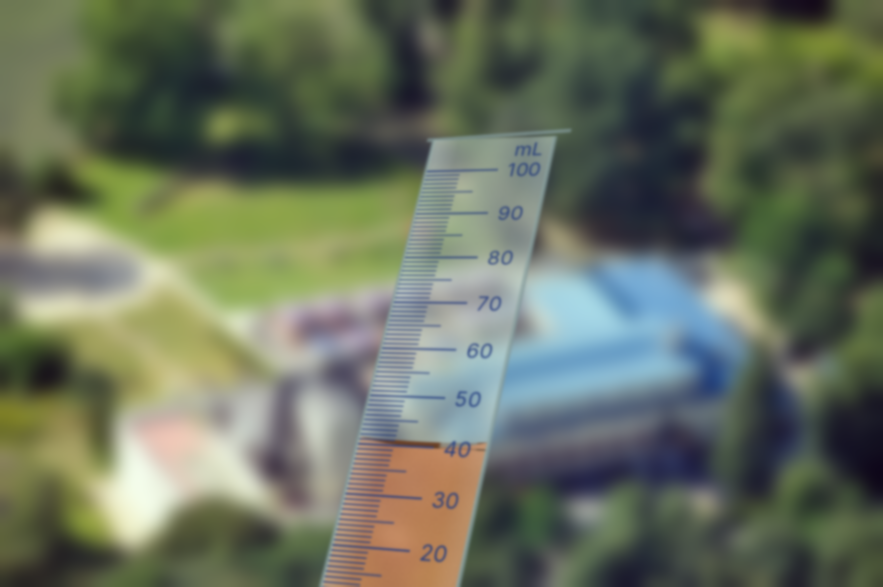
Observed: value=40 unit=mL
